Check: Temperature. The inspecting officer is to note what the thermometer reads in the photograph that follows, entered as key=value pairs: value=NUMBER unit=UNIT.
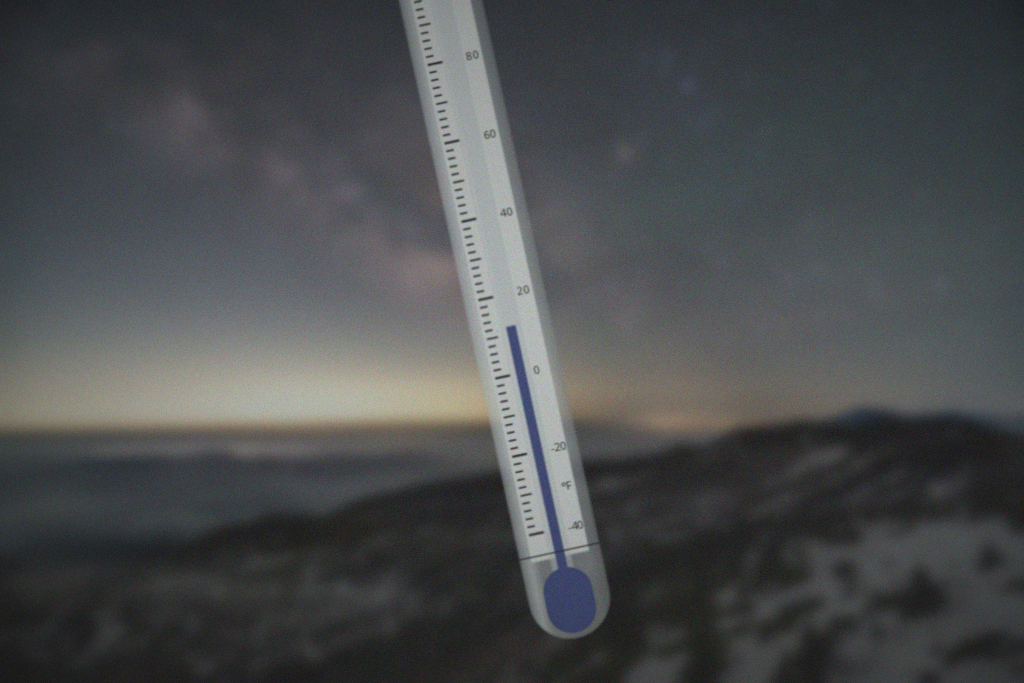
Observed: value=12 unit=°F
